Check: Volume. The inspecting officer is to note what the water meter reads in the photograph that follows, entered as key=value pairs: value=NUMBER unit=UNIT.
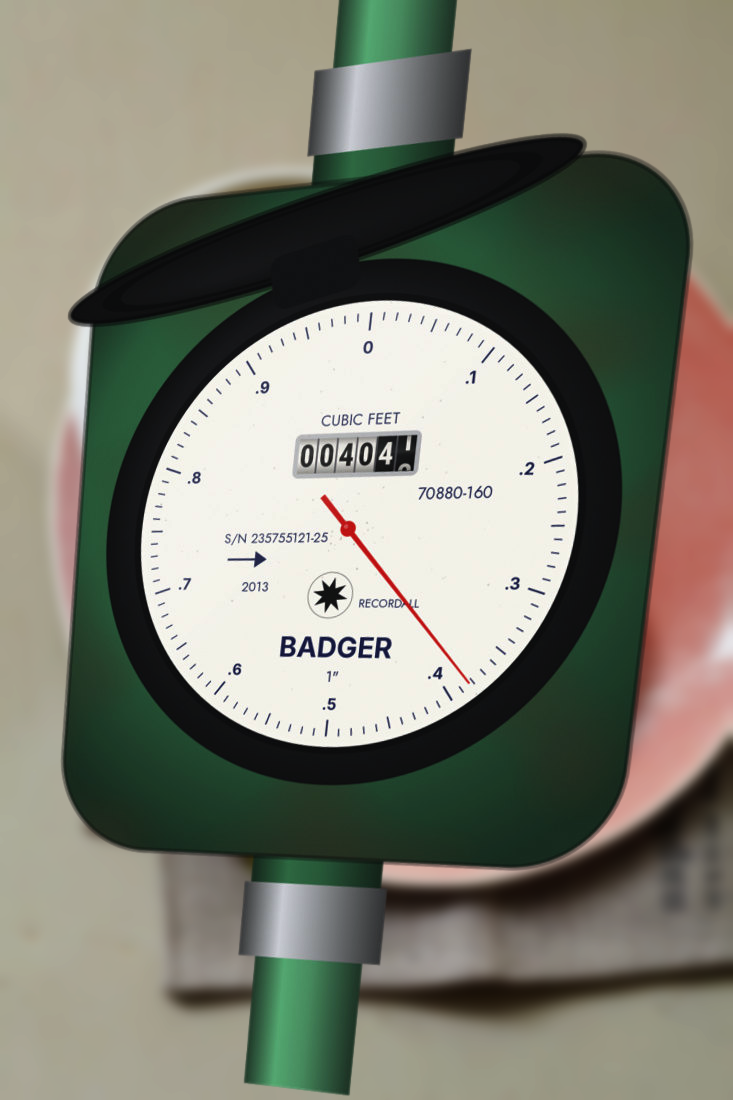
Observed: value=4041.38 unit=ft³
